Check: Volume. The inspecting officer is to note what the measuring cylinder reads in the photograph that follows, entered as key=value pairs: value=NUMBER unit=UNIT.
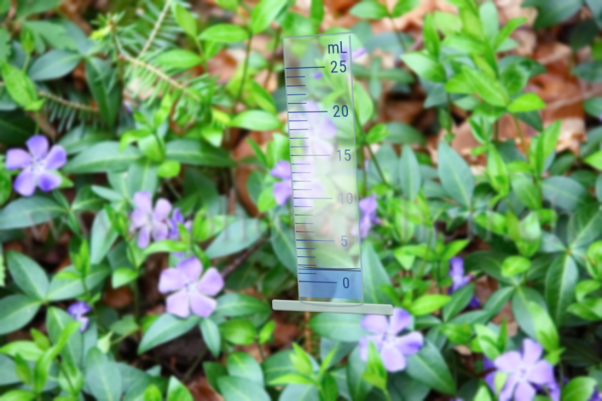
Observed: value=1.5 unit=mL
